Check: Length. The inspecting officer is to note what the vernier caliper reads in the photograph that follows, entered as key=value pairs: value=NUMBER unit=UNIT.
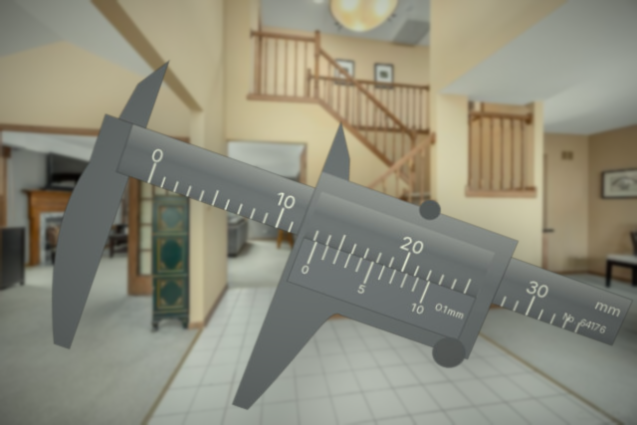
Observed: value=13.2 unit=mm
